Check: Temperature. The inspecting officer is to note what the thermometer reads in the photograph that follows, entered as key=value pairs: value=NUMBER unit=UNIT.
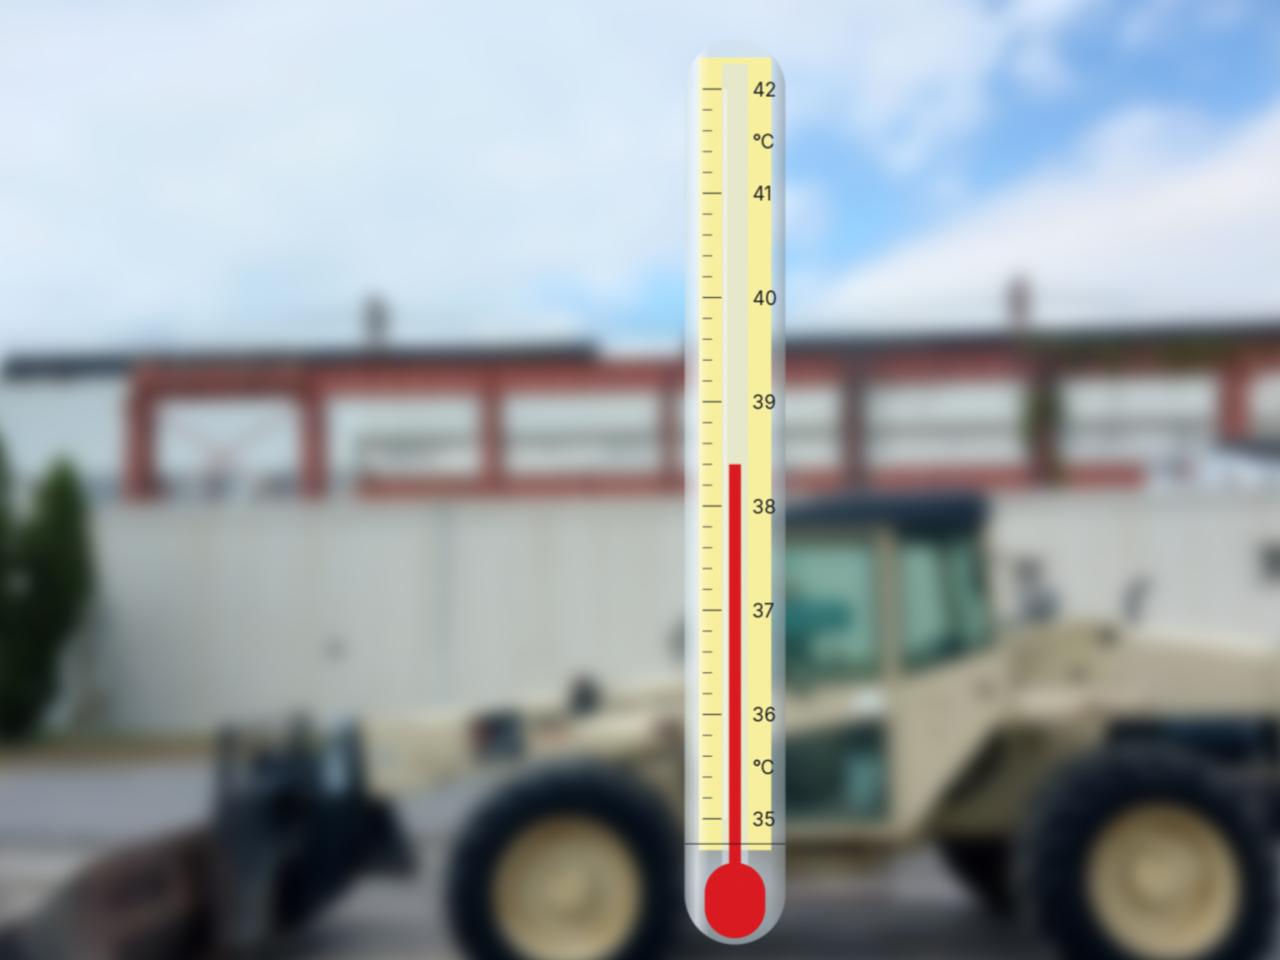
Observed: value=38.4 unit=°C
